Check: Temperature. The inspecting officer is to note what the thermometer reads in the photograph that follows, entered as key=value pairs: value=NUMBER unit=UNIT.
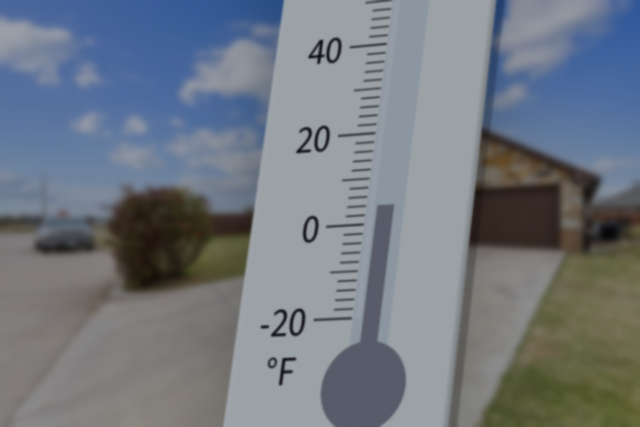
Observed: value=4 unit=°F
